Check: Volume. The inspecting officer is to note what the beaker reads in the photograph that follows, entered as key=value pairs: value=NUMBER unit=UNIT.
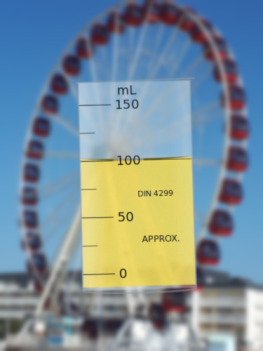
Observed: value=100 unit=mL
